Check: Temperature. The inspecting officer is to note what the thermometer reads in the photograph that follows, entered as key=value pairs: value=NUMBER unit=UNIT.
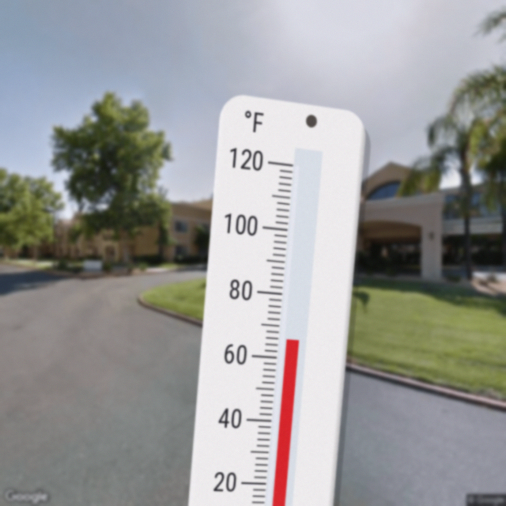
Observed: value=66 unit=°F
